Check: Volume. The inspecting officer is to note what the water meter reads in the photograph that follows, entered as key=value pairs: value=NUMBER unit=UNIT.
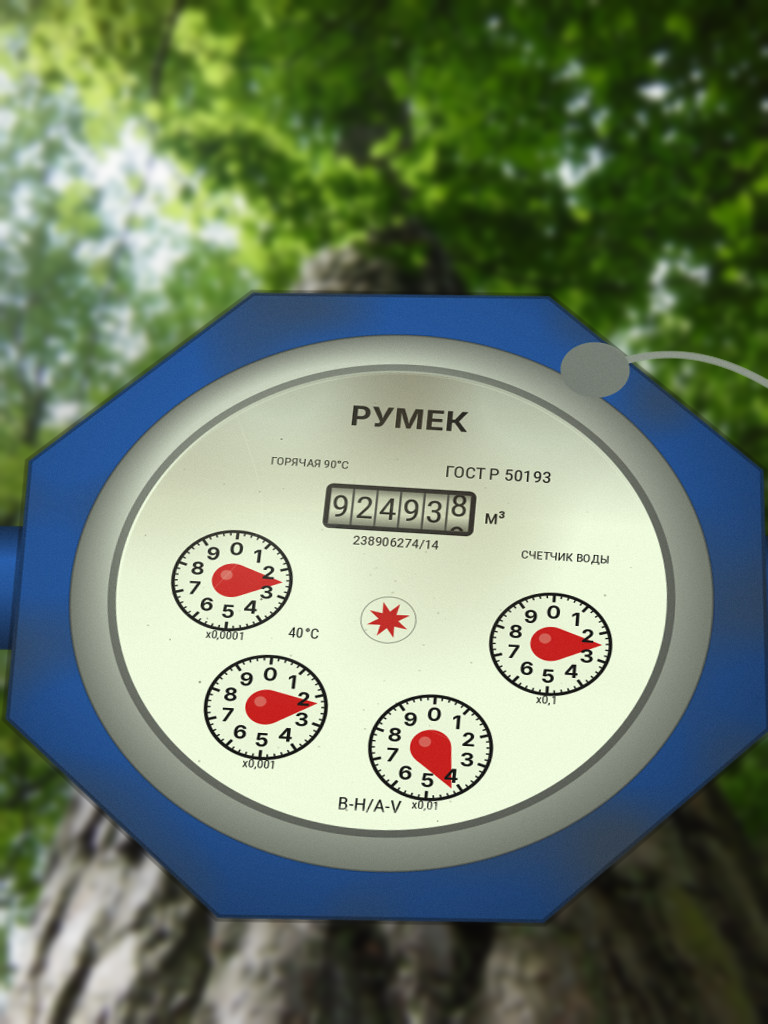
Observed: value=924938.2422 unit=m³
